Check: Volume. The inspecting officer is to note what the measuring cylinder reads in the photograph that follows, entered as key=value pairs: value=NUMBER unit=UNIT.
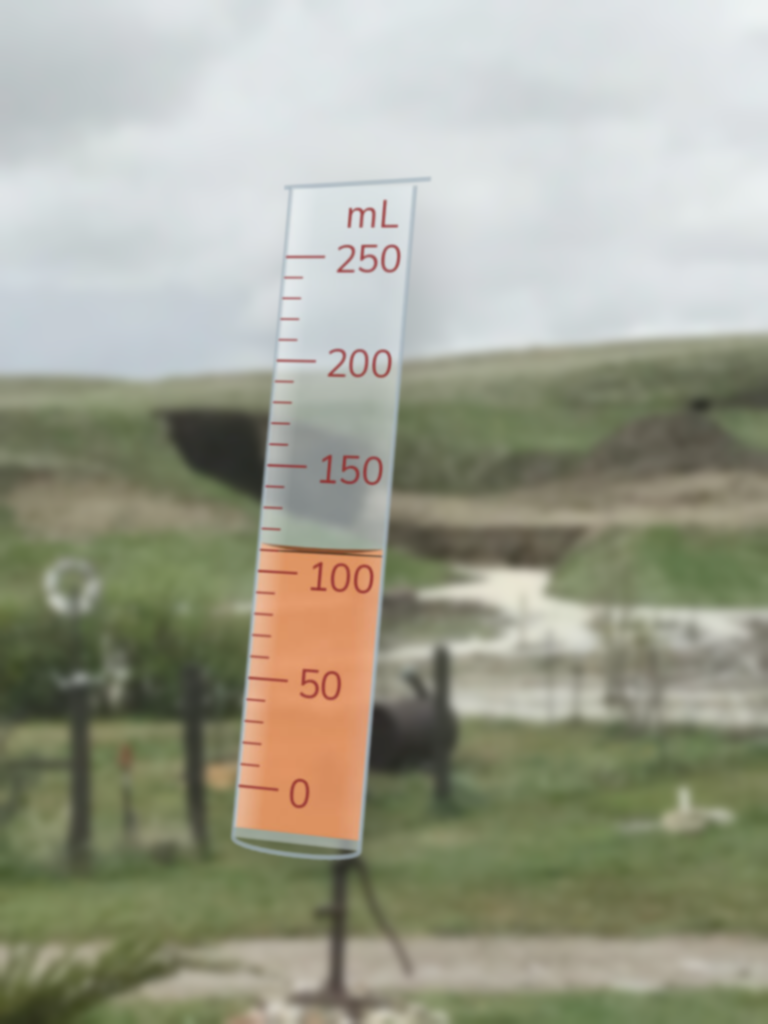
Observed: value=110 unit=mL
